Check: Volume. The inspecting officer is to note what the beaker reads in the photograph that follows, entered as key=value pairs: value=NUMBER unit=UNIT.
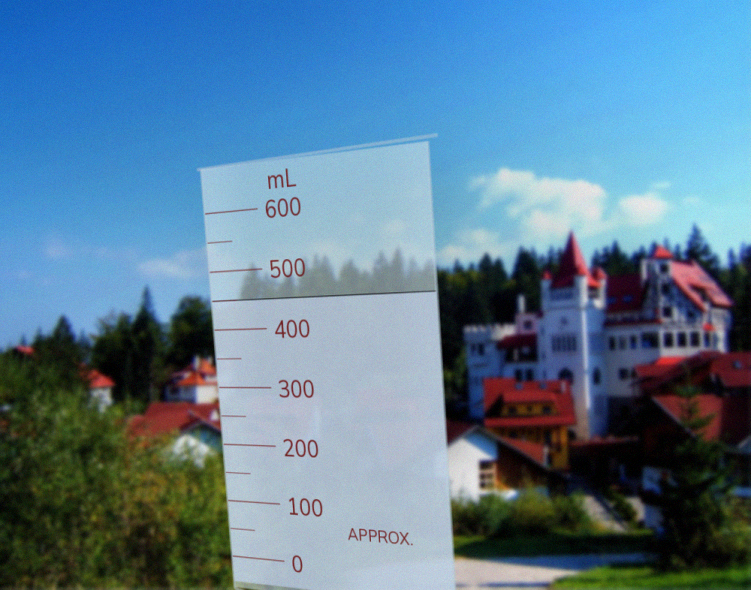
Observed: value=450 unit=mL
